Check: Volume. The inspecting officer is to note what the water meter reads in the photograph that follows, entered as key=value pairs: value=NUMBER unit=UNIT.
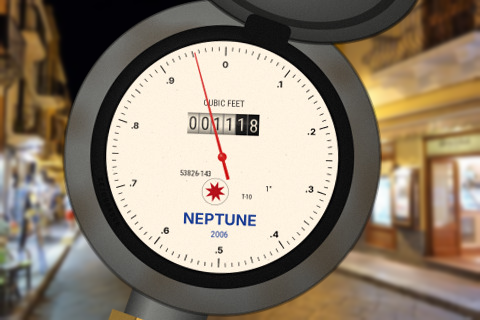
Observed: value=1117.95 unit=ft³
